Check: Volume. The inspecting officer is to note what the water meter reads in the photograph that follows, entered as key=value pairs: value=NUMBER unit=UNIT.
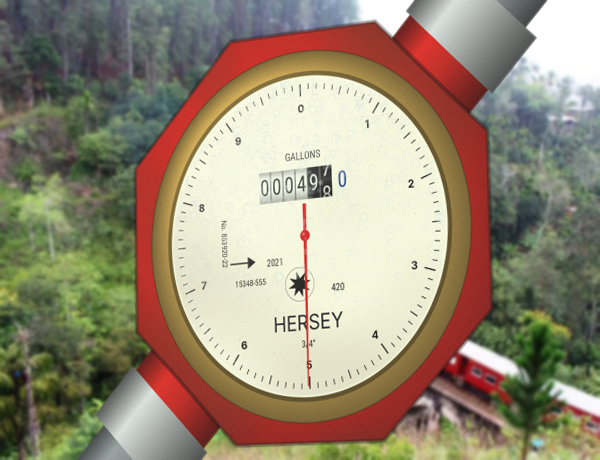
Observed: value=4975.0 unit=gal
